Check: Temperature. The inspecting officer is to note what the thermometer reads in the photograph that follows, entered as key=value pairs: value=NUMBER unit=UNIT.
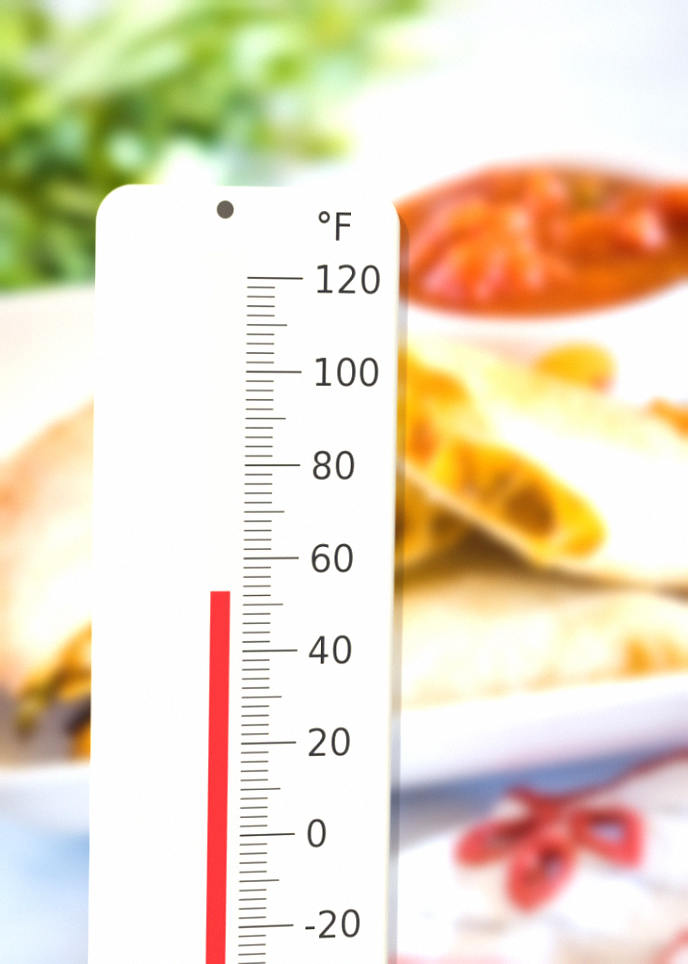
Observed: value=53 unit=°F
